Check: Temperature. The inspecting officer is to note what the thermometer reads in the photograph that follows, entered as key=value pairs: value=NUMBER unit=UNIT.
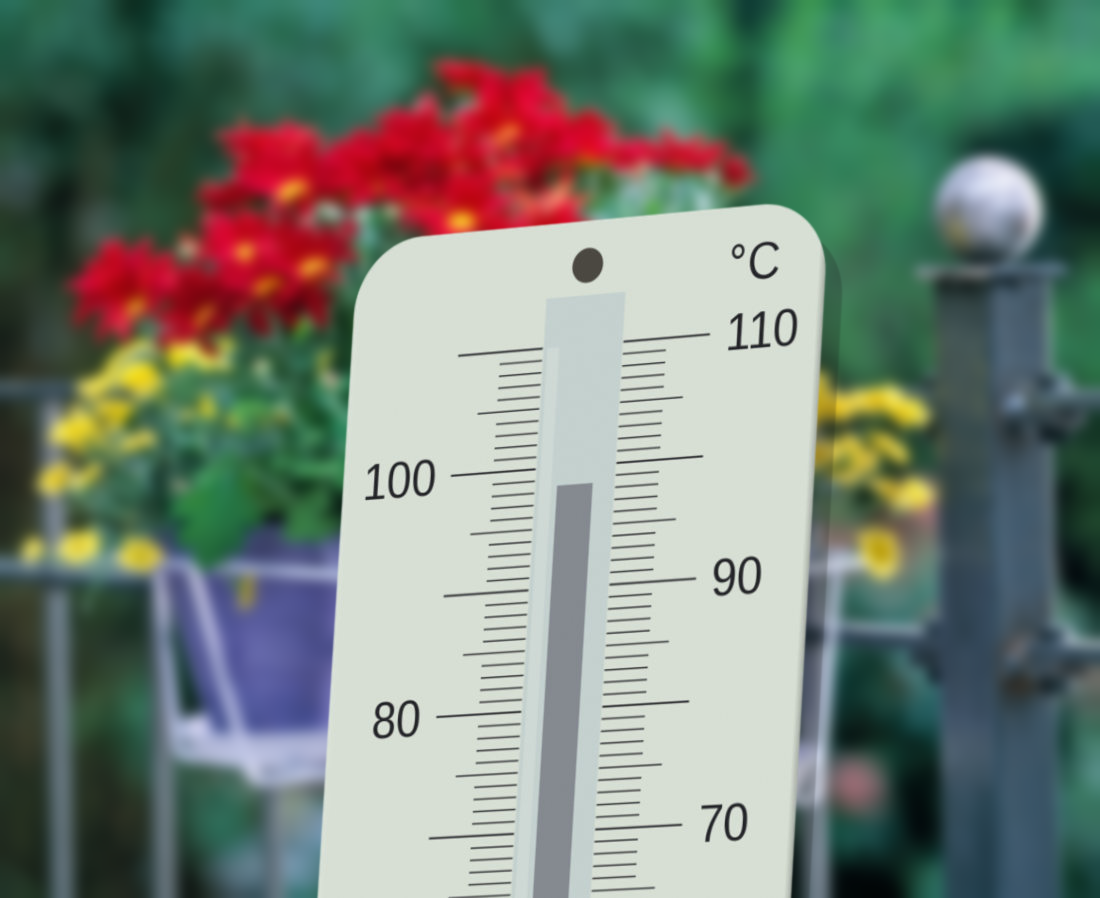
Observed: value=98.5 unit=°C
